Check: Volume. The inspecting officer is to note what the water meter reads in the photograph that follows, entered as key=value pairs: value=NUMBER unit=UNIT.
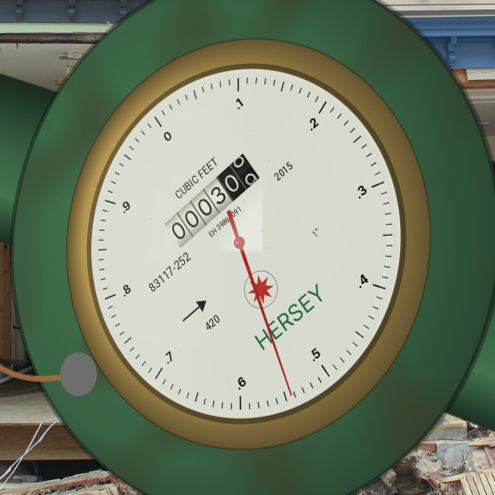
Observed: value=308.54 unit=ft³
